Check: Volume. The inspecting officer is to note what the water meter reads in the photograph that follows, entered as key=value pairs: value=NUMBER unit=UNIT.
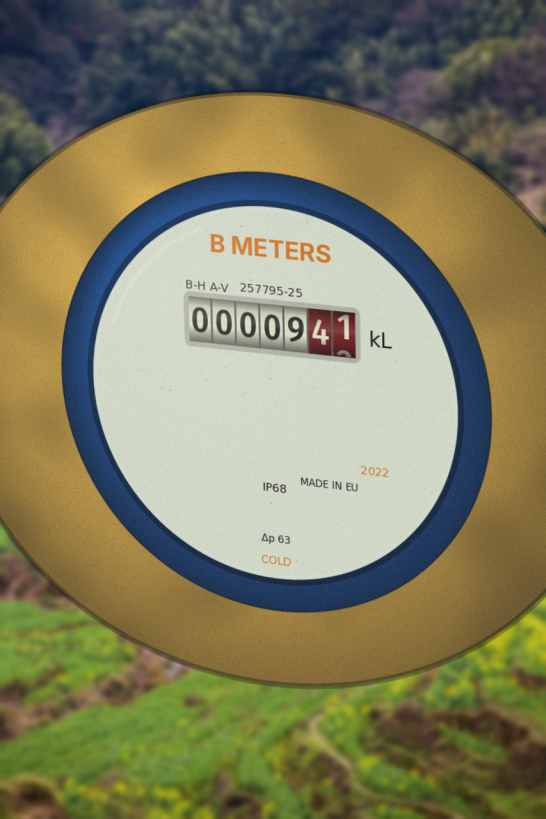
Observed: value=9.41 unit=kL
